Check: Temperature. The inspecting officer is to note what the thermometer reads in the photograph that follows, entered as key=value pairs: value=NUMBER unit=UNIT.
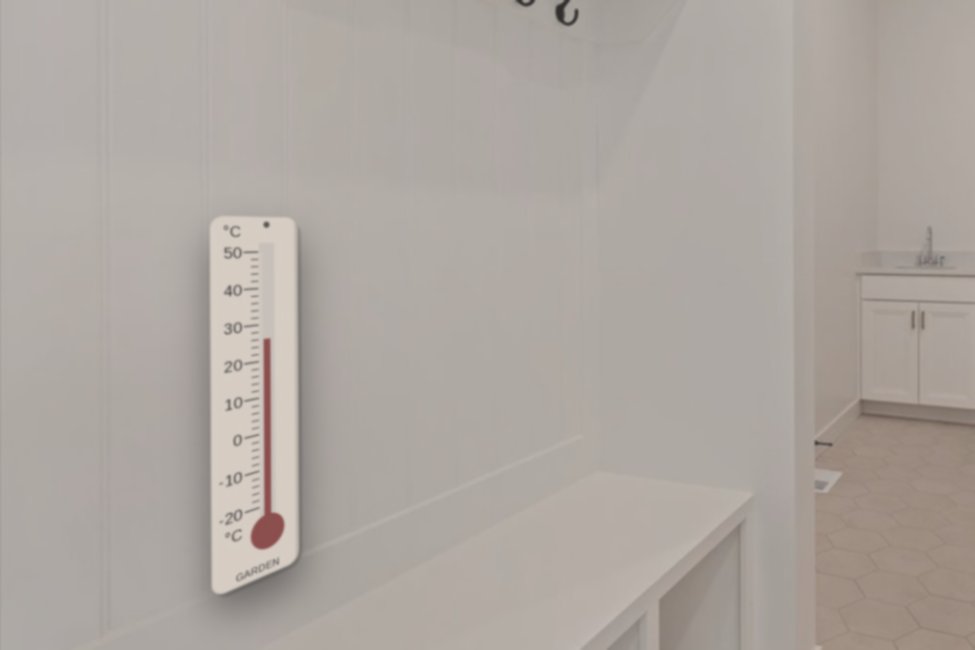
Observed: value=26 unit=°C
